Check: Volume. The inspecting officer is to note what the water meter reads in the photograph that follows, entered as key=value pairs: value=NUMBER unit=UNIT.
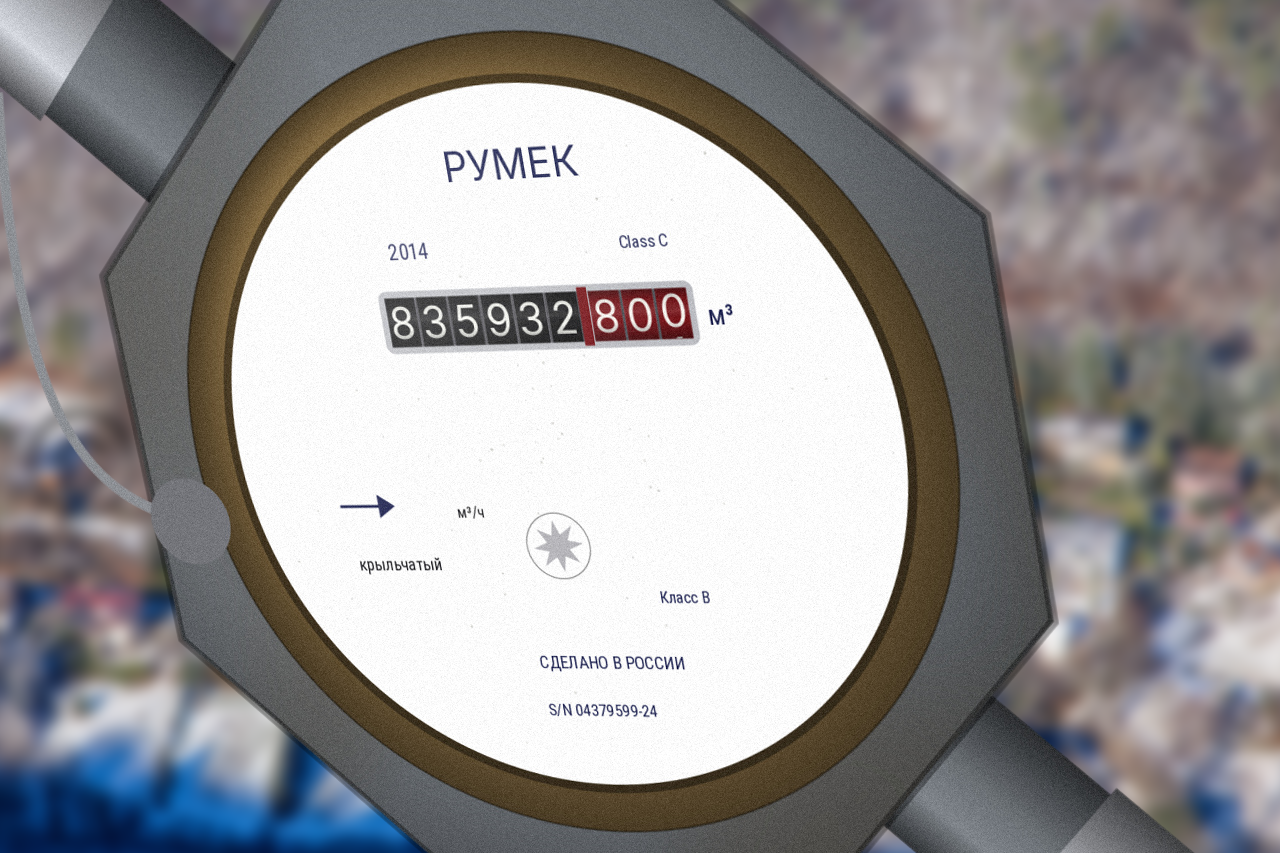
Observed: value=835932.800 unit=m³
